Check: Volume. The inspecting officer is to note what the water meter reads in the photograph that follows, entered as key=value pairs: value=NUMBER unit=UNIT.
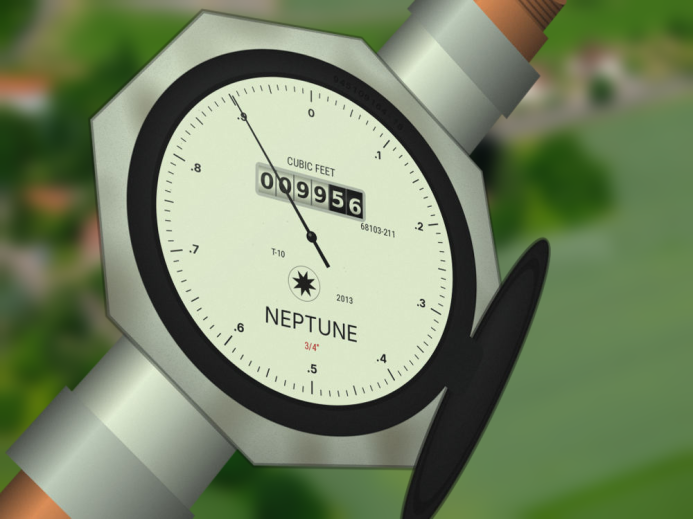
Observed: value=9955.90 unit=ft³
